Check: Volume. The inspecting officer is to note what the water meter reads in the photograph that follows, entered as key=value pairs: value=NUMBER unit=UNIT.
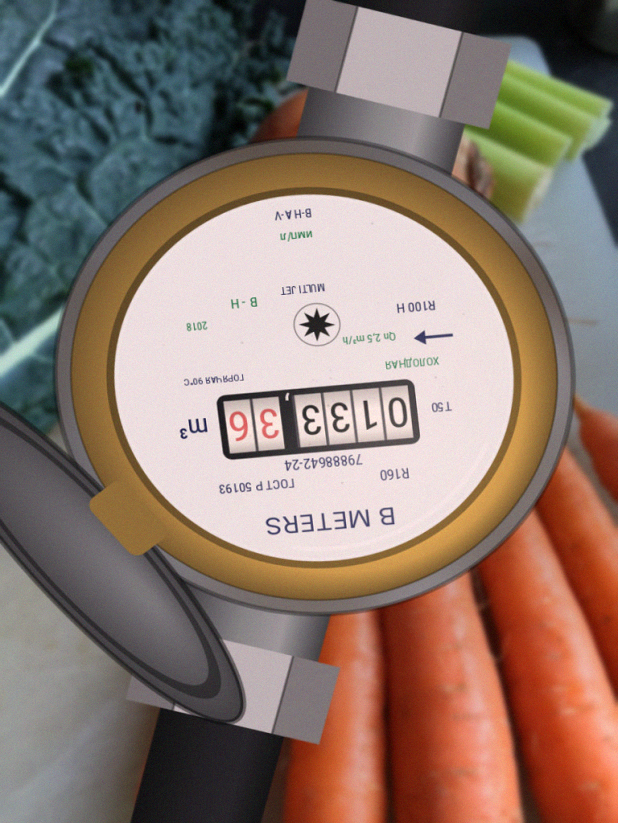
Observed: value=133.36 unit=m³
